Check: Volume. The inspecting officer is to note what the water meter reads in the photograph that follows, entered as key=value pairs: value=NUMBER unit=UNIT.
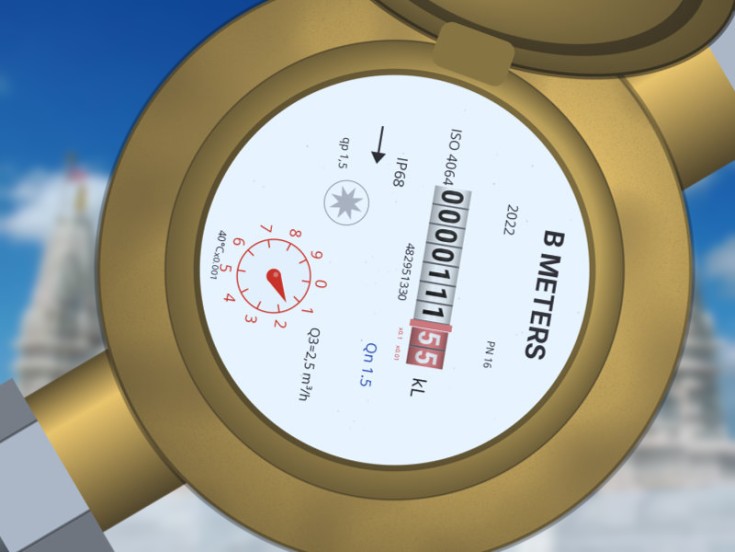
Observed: value=111.551 unit=kL
